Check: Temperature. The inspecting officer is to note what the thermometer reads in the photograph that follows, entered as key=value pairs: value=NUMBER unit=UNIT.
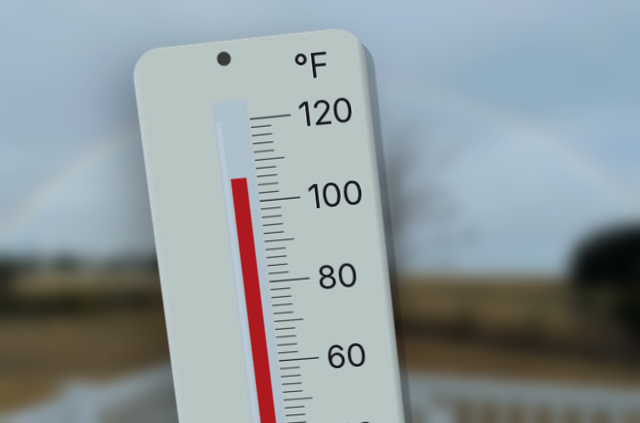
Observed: value=106 unit=°F
